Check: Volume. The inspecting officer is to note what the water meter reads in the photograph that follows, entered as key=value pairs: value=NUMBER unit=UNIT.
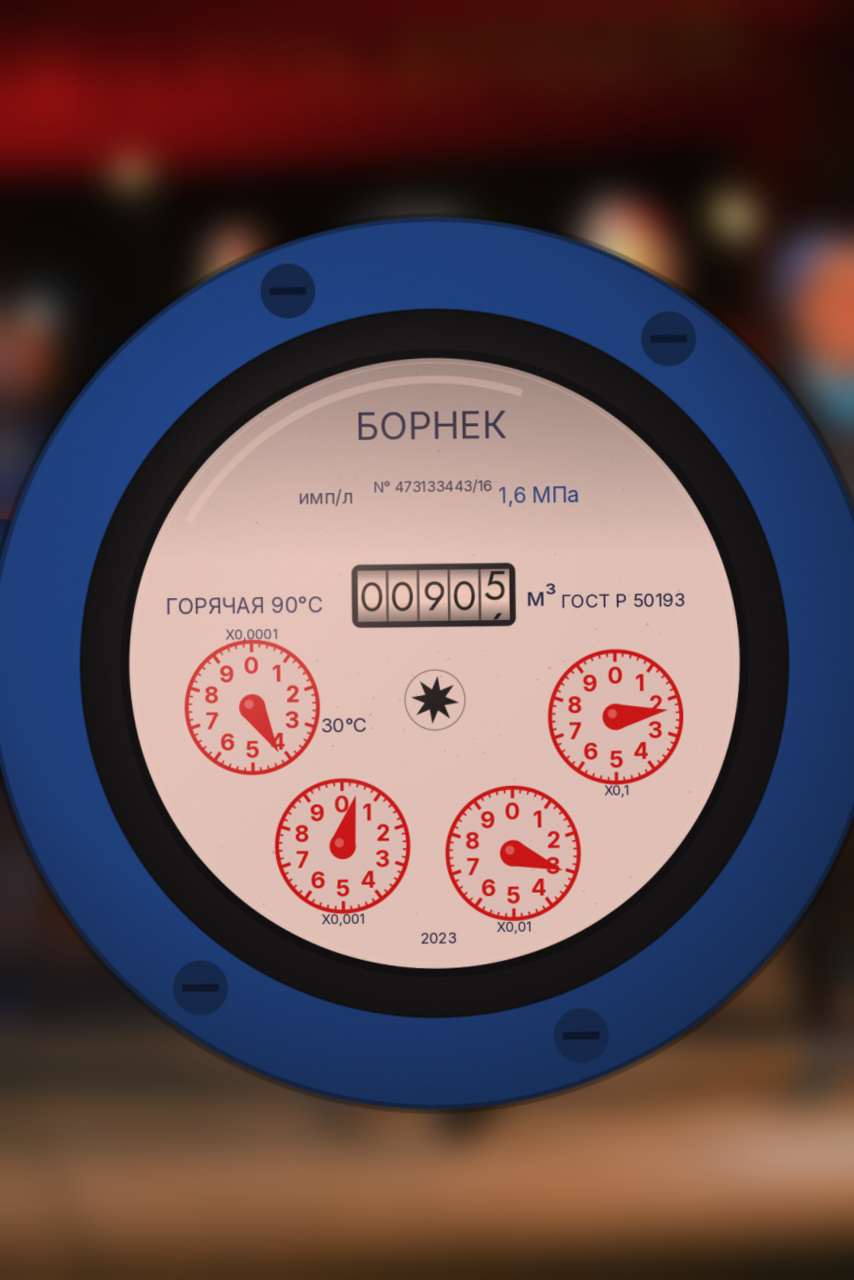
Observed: value=905.2304 unit=m³
